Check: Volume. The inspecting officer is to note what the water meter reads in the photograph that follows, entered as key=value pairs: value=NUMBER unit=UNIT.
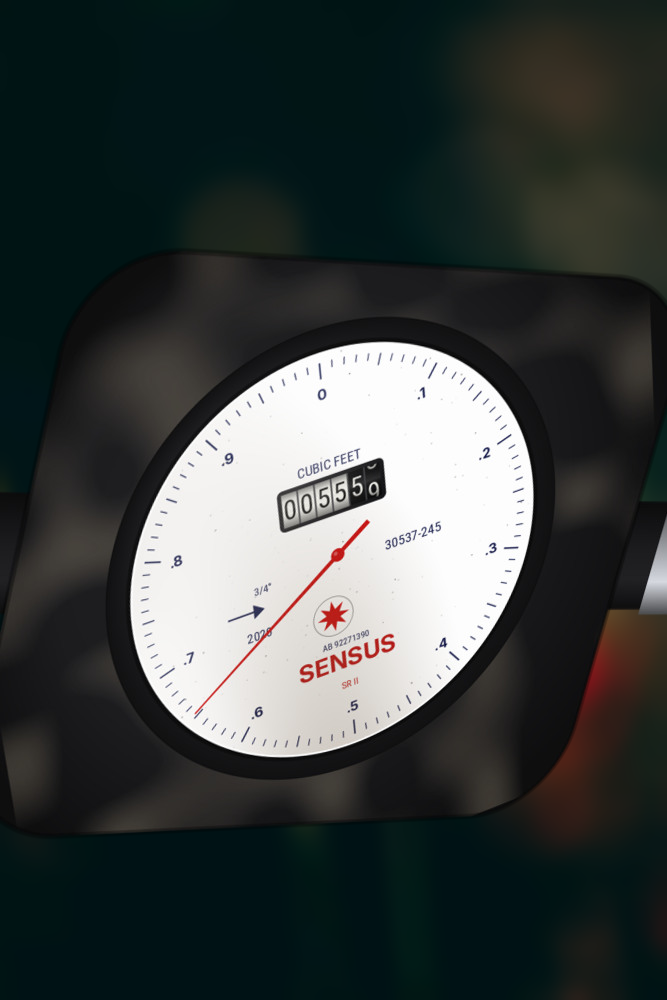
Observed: value=5558.65 unit=ft³
